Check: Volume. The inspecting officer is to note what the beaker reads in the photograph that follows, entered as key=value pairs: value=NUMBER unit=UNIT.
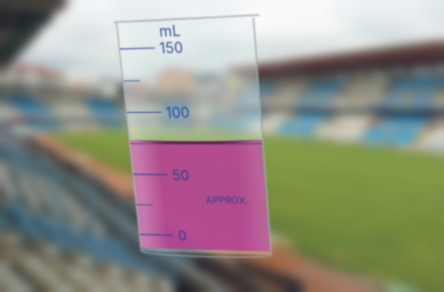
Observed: value=75 unit=mL
